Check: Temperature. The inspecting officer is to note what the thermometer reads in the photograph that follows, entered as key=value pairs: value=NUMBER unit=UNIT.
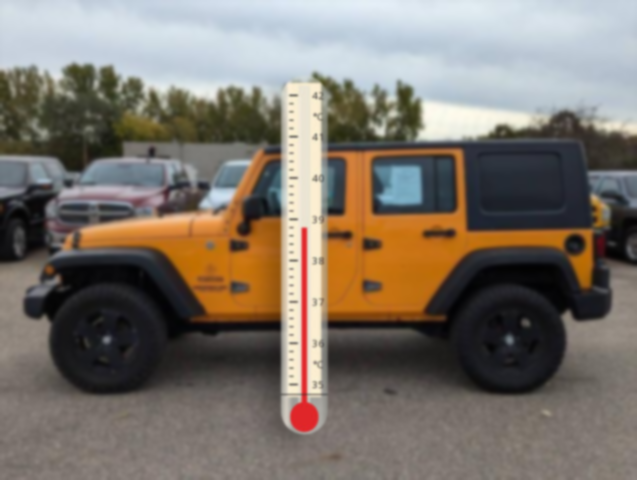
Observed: value=38.8 unit=°C
